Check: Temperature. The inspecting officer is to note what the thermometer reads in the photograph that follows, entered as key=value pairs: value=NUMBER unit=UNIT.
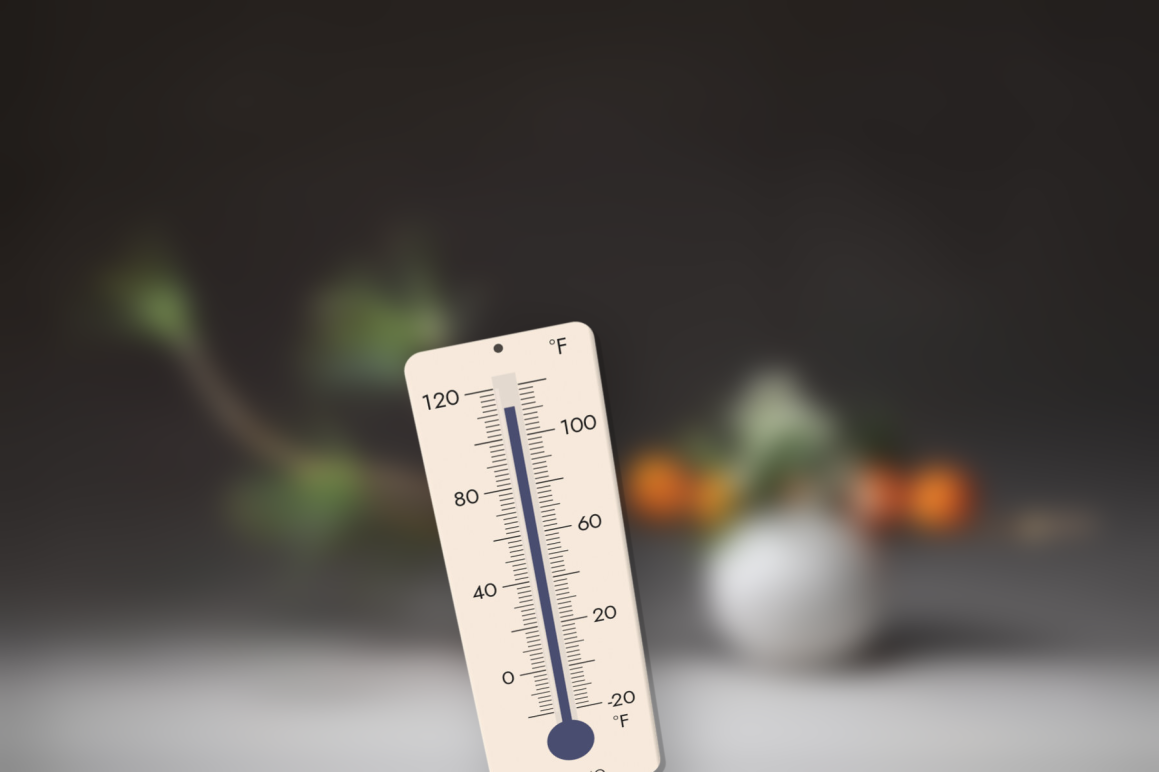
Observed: value=112 unit=°F
